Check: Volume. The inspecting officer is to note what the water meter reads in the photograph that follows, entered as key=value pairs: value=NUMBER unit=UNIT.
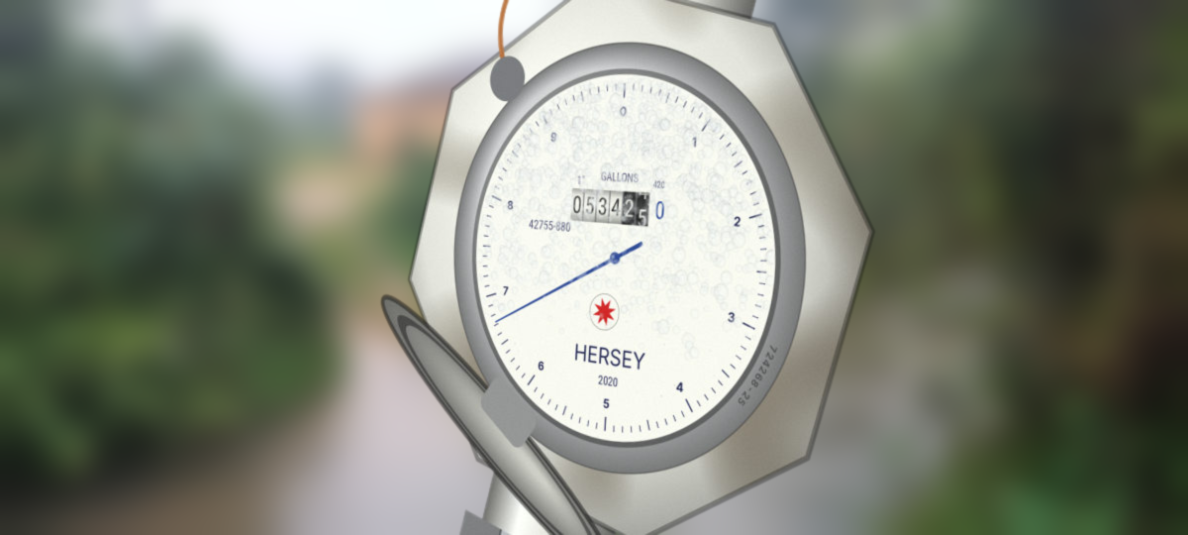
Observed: value=534246.7 unit=gal
